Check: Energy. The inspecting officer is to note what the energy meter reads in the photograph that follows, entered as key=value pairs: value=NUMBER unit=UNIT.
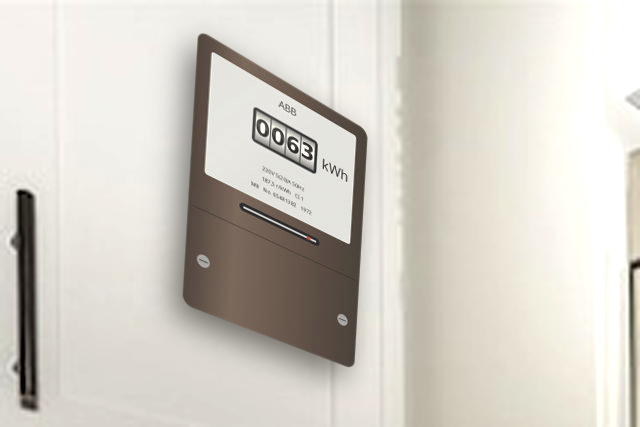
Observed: value=63 unit=kWh
